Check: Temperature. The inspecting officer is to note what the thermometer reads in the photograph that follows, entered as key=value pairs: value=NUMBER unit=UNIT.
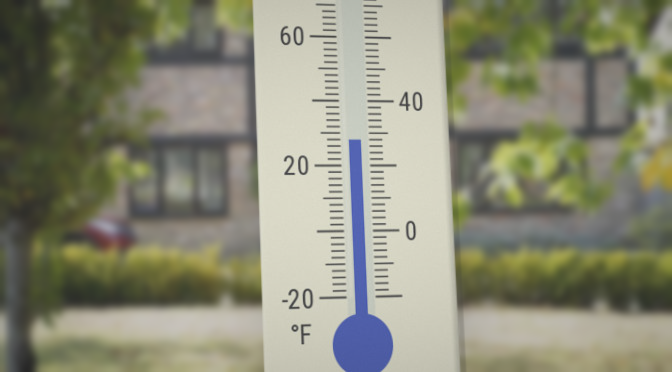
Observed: value=28 unit=°F
